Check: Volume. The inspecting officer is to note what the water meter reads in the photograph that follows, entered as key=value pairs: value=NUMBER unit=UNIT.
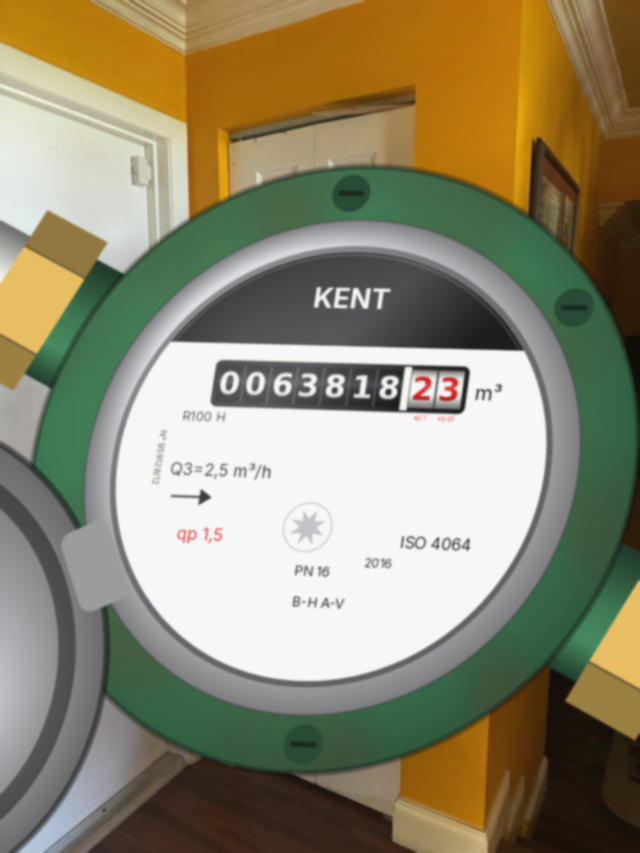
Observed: value=63818.23 unit=m³
